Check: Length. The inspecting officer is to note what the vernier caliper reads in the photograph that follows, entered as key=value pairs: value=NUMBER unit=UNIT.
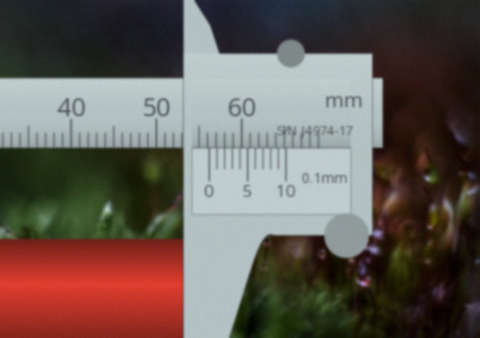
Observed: value=56.2 unit=mm
